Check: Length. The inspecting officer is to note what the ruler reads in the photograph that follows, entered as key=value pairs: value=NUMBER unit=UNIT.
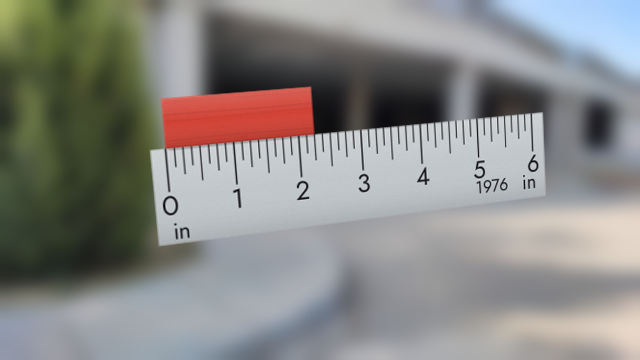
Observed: value=2.25 unit=in
